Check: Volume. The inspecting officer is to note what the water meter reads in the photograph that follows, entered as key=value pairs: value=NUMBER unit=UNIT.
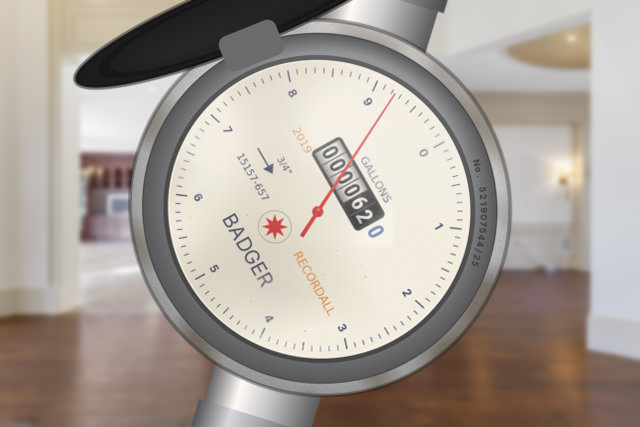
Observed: value=619.2 unit=gal
